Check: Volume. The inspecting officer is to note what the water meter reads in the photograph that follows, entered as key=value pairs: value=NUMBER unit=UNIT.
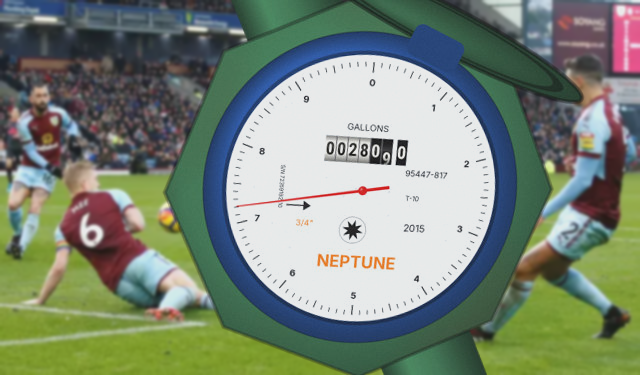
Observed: value=28087.2 unit=gal
